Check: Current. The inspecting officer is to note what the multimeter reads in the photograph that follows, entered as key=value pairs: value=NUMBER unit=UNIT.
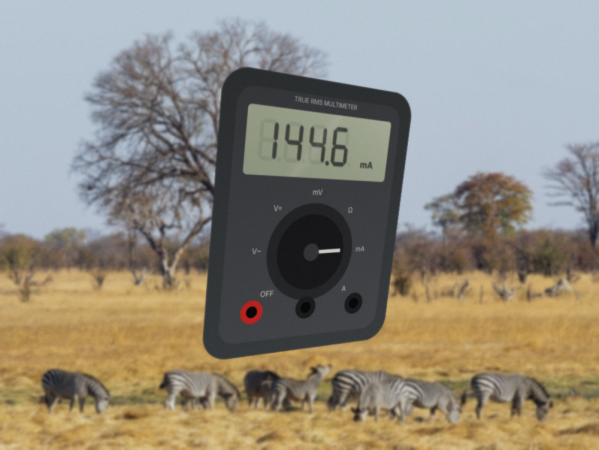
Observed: value=144.6 unit=mA
